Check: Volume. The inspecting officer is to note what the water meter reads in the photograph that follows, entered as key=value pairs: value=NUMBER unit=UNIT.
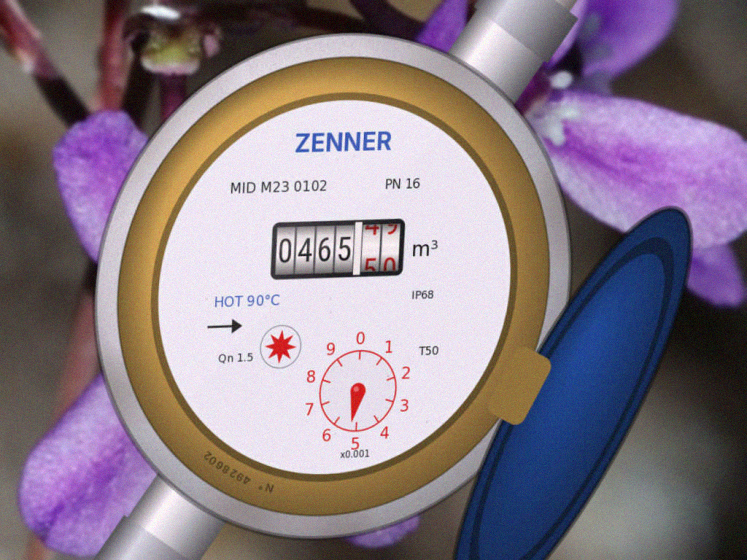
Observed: value=465.495 unit=m³
